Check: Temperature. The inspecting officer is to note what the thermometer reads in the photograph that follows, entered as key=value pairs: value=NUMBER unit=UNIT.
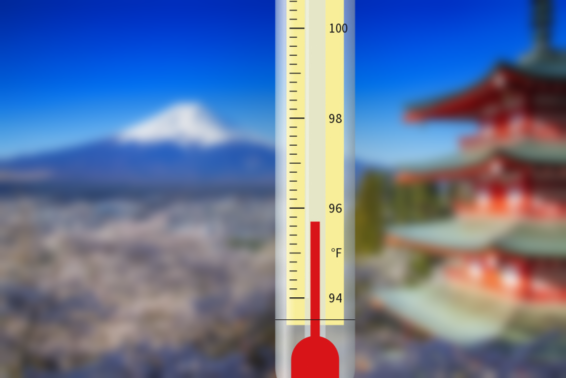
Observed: value=95.7 unit=°F
